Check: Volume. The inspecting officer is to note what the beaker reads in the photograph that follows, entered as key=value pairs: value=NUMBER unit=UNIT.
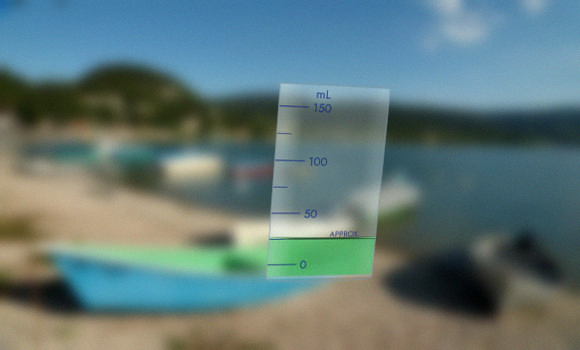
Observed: value=25 unit=mL
